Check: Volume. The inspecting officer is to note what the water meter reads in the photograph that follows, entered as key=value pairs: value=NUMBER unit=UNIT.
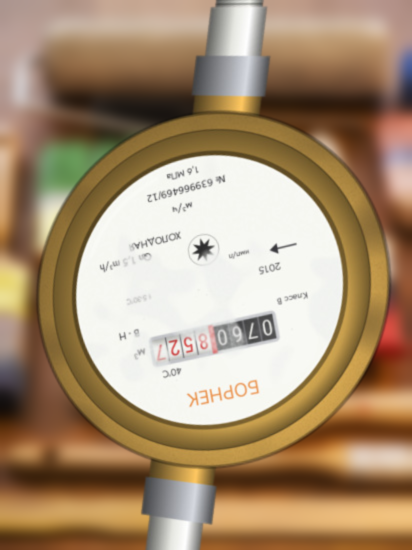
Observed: value=760.8527 unit=m³
